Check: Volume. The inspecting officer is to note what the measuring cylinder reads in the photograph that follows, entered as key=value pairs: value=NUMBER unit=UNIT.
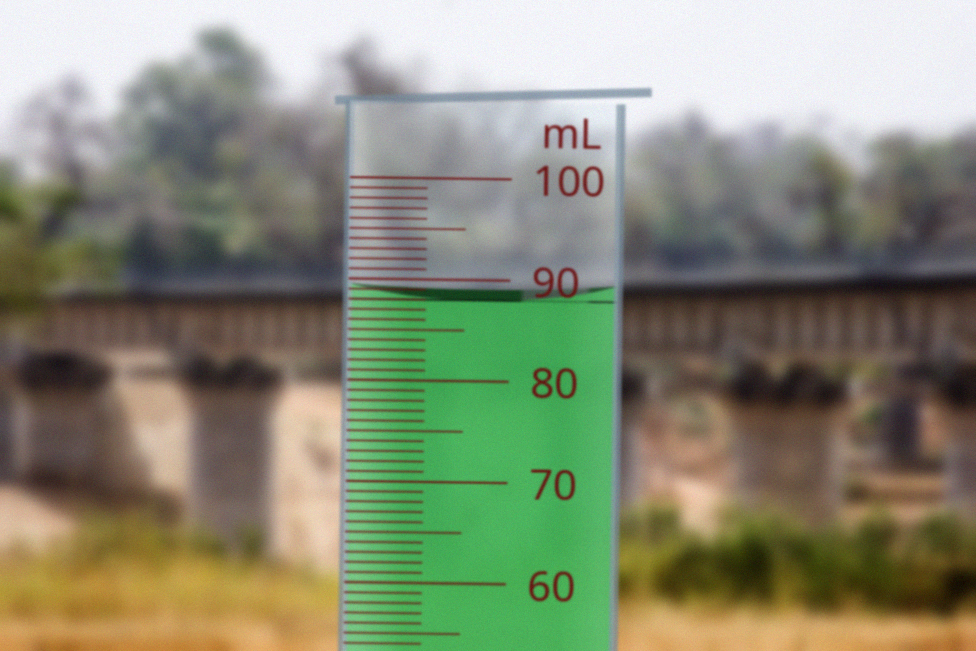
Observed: value=88 unit=mL
